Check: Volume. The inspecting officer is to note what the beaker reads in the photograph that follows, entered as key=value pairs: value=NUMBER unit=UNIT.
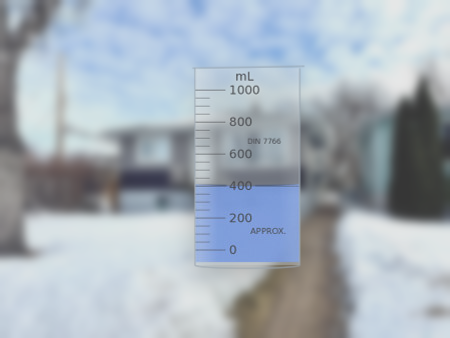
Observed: value=400 unit=mL
